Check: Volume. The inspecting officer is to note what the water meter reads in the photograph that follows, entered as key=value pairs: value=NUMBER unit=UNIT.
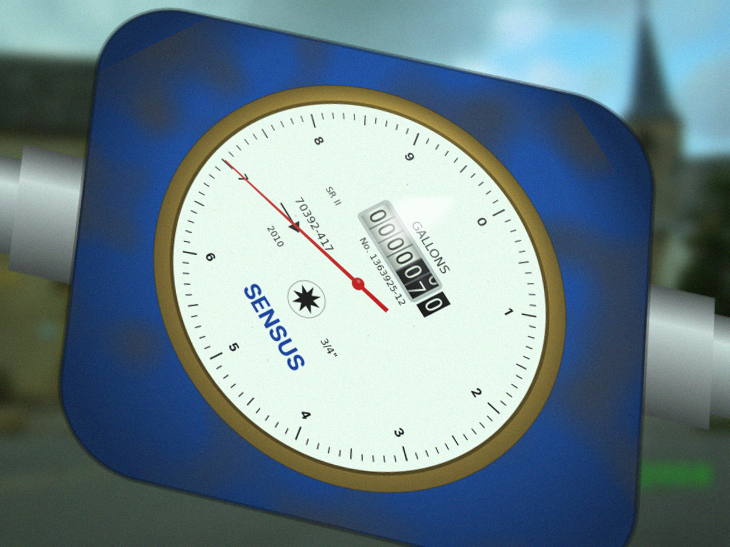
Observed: value=67.0 unit=gal
